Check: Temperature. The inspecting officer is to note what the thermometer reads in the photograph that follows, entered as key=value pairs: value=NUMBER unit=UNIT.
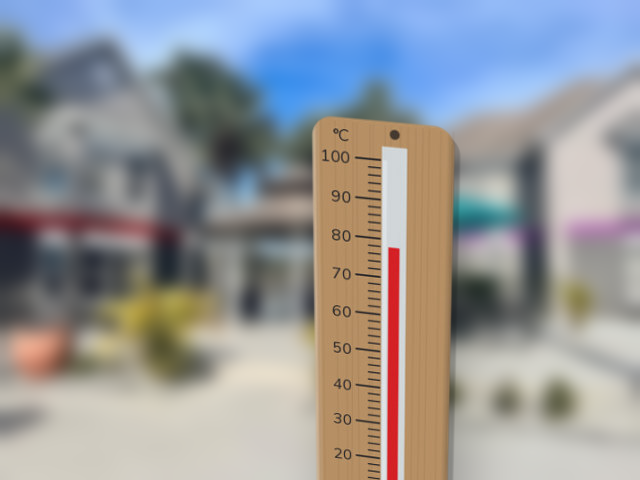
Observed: value=78 unit=°C
